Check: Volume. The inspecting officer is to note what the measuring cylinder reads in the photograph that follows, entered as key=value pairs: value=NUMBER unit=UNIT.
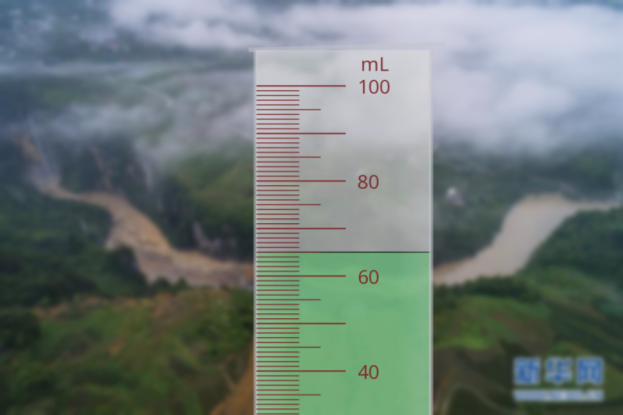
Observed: value=65 unit=mL
